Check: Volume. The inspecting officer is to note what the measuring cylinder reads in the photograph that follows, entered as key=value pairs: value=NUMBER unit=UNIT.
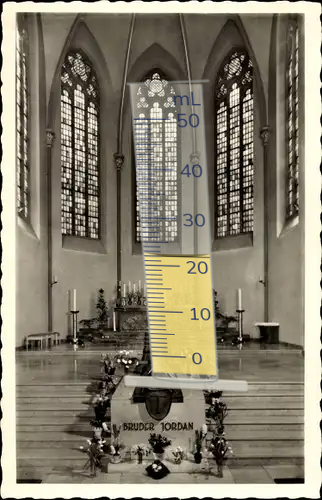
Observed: value=22 unit=mL
